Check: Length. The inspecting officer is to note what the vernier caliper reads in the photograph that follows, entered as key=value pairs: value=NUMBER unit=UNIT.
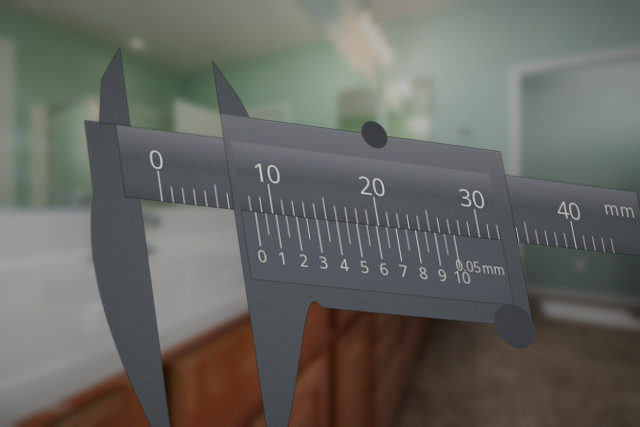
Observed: value=8.4 unit=mm
